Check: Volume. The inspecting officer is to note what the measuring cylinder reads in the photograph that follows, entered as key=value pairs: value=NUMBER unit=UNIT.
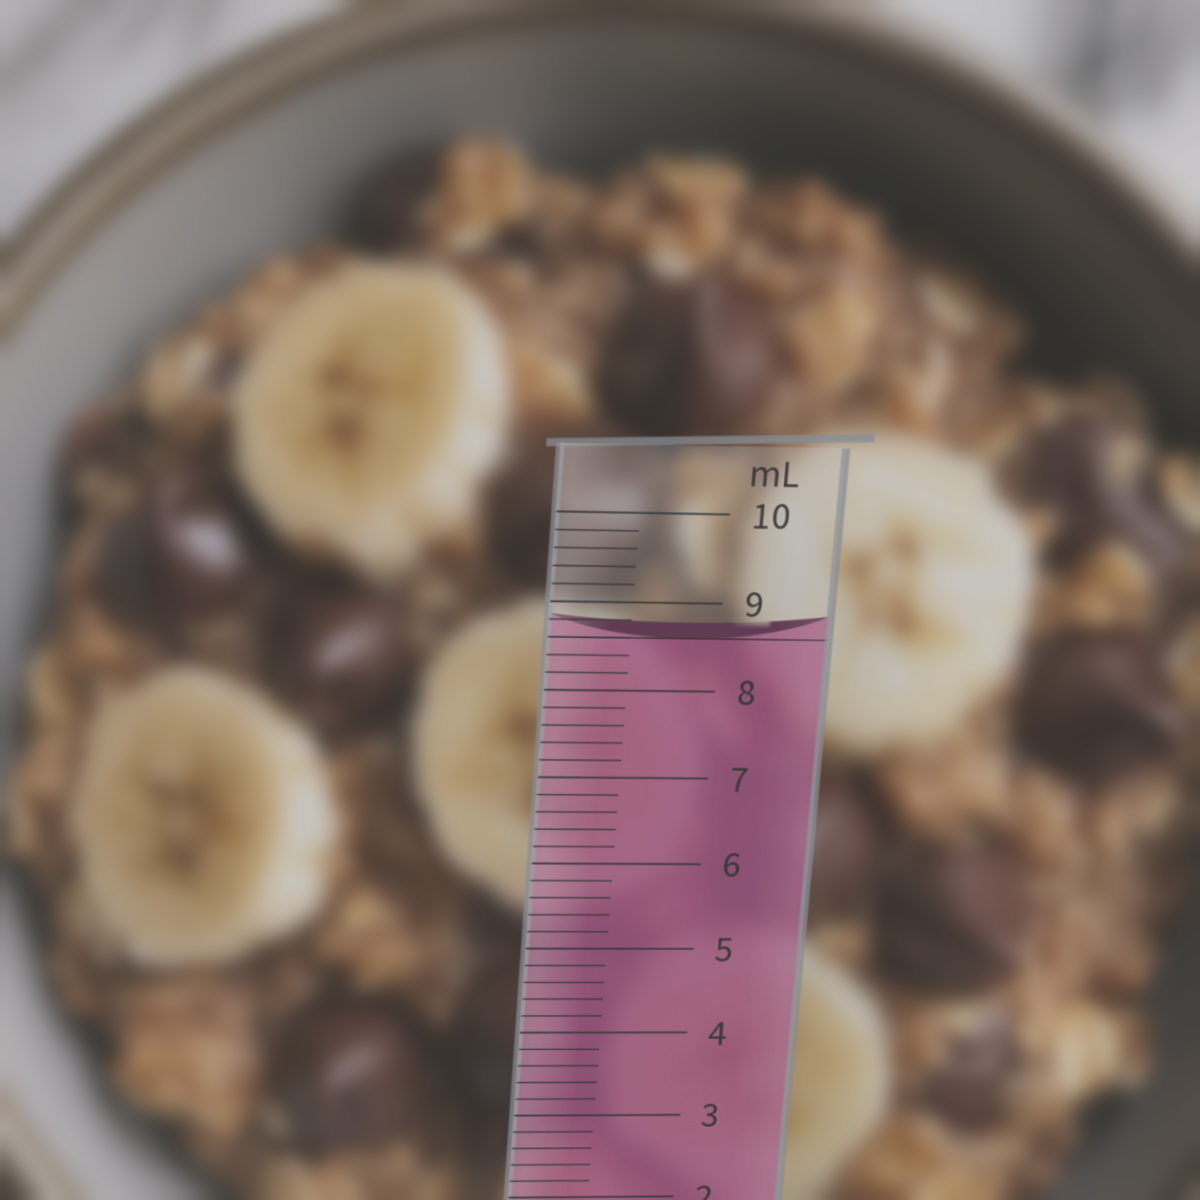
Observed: value=8.6 unit=mL
